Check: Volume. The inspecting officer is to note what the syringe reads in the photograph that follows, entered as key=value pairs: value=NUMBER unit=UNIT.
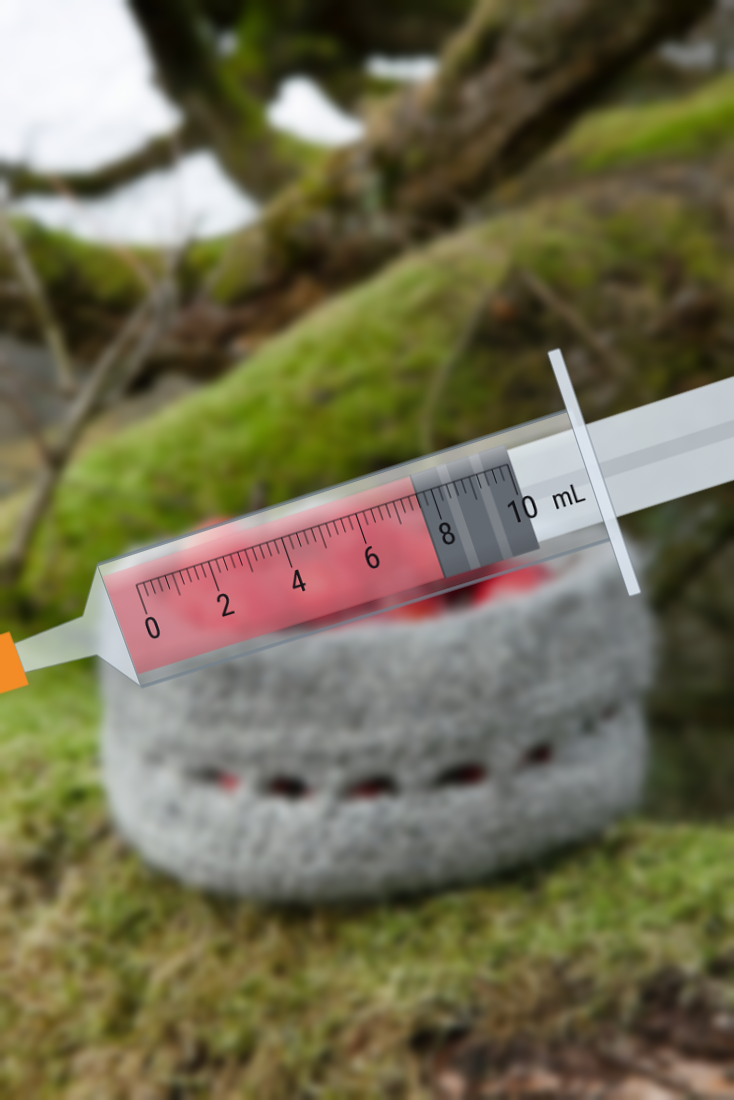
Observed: value=7.6 unit=mL
